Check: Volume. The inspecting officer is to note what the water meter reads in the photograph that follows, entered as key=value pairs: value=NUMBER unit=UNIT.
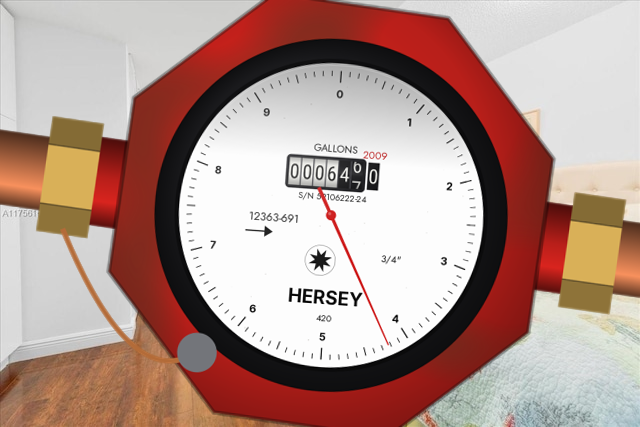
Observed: value=6464.2 unit=gal
